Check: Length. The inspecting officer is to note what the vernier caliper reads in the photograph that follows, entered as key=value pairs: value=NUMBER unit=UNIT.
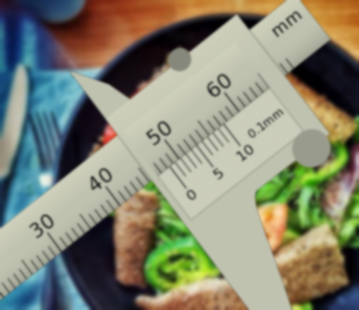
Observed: value=48.4 unit=mm
